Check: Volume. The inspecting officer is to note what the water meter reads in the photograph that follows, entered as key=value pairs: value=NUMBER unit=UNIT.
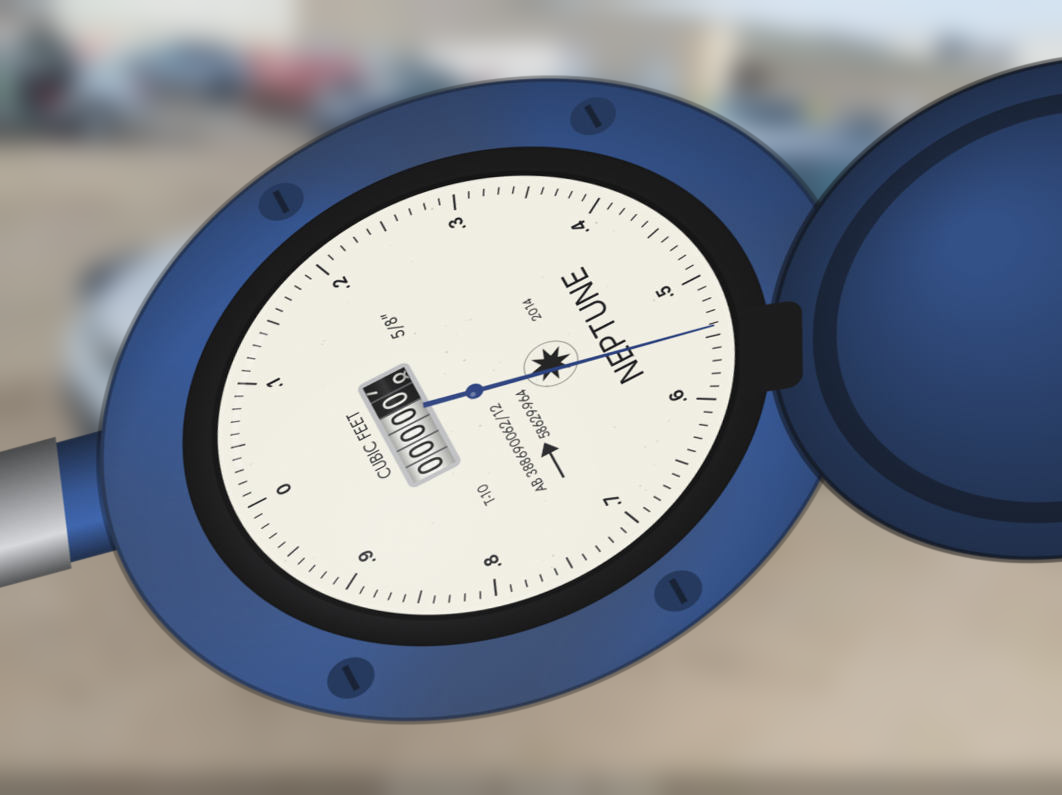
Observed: value=7.54 unit=ft³
